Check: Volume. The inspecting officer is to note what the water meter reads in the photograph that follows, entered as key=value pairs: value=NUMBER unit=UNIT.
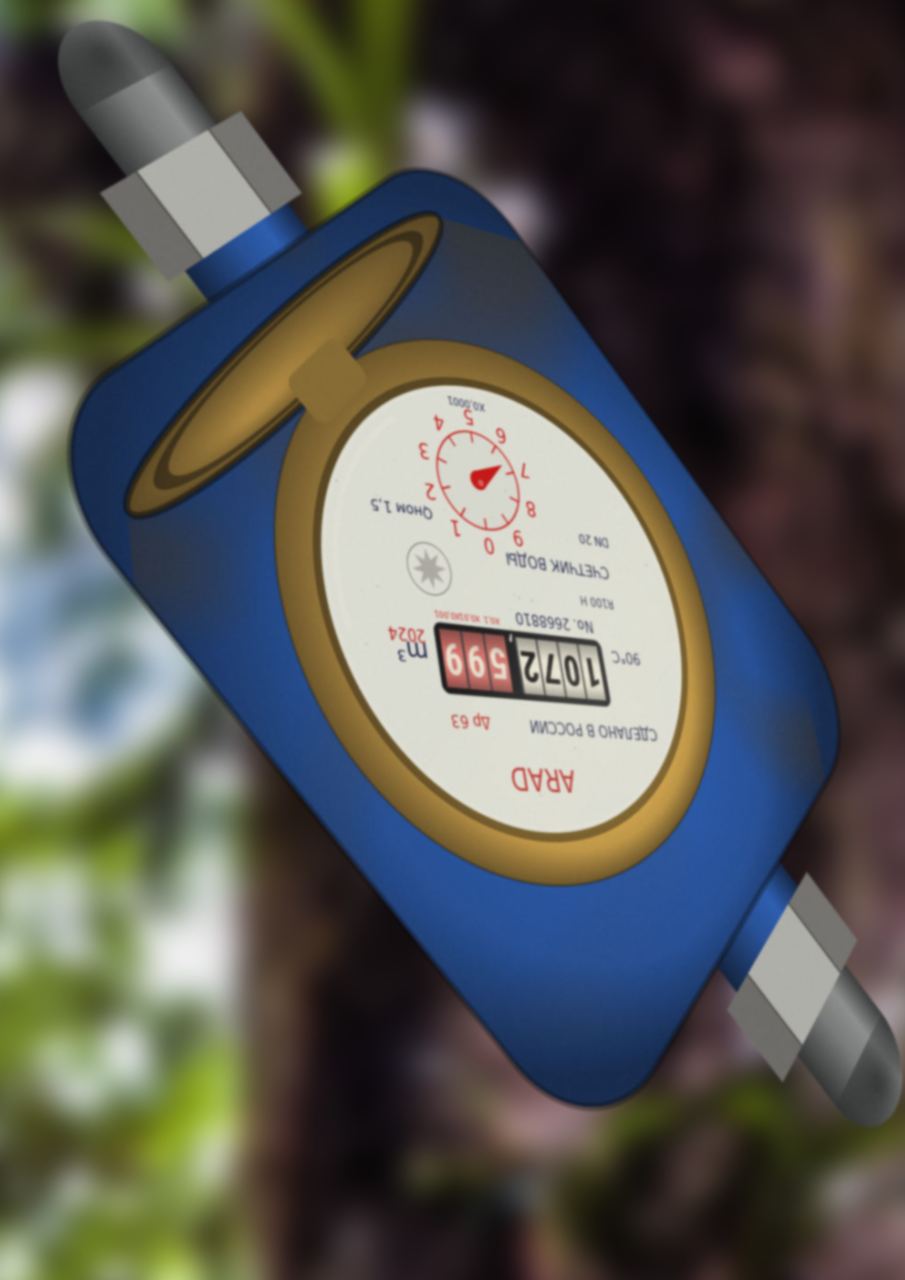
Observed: value=1072.5996 unit=m³
